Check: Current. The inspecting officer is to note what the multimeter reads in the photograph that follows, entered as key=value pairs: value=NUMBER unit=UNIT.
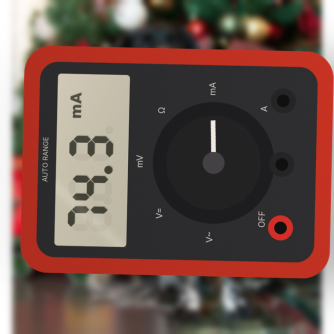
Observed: value=74.3 unit=mA
